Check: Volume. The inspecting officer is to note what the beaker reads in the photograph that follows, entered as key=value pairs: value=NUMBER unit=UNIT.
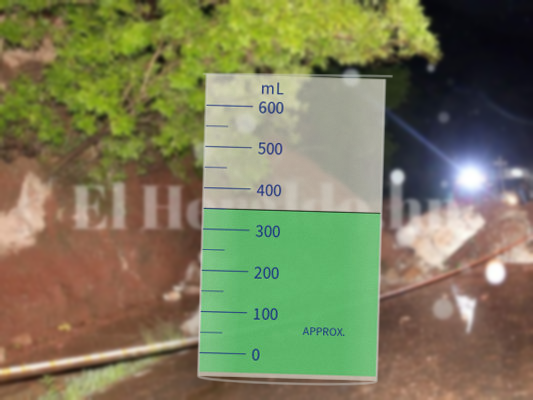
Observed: value=350 unit=mL
